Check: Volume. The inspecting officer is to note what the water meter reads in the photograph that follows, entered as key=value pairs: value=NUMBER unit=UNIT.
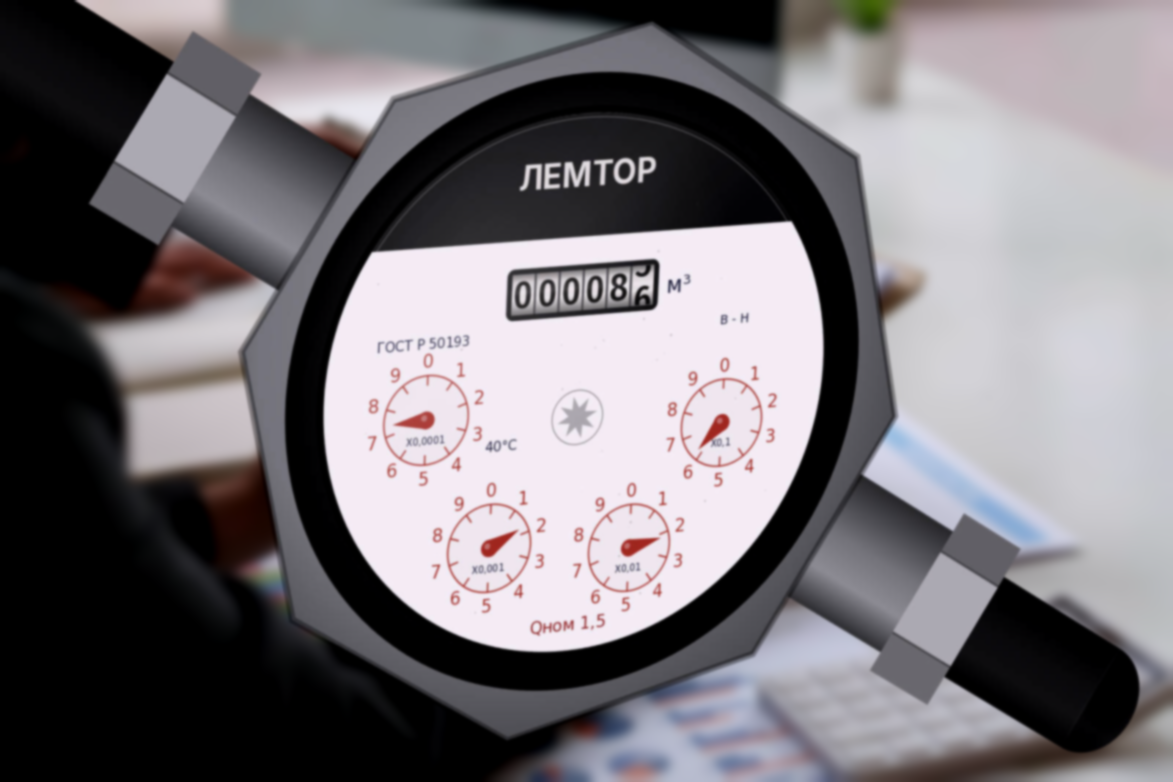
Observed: value=85.6217 unit=m³
